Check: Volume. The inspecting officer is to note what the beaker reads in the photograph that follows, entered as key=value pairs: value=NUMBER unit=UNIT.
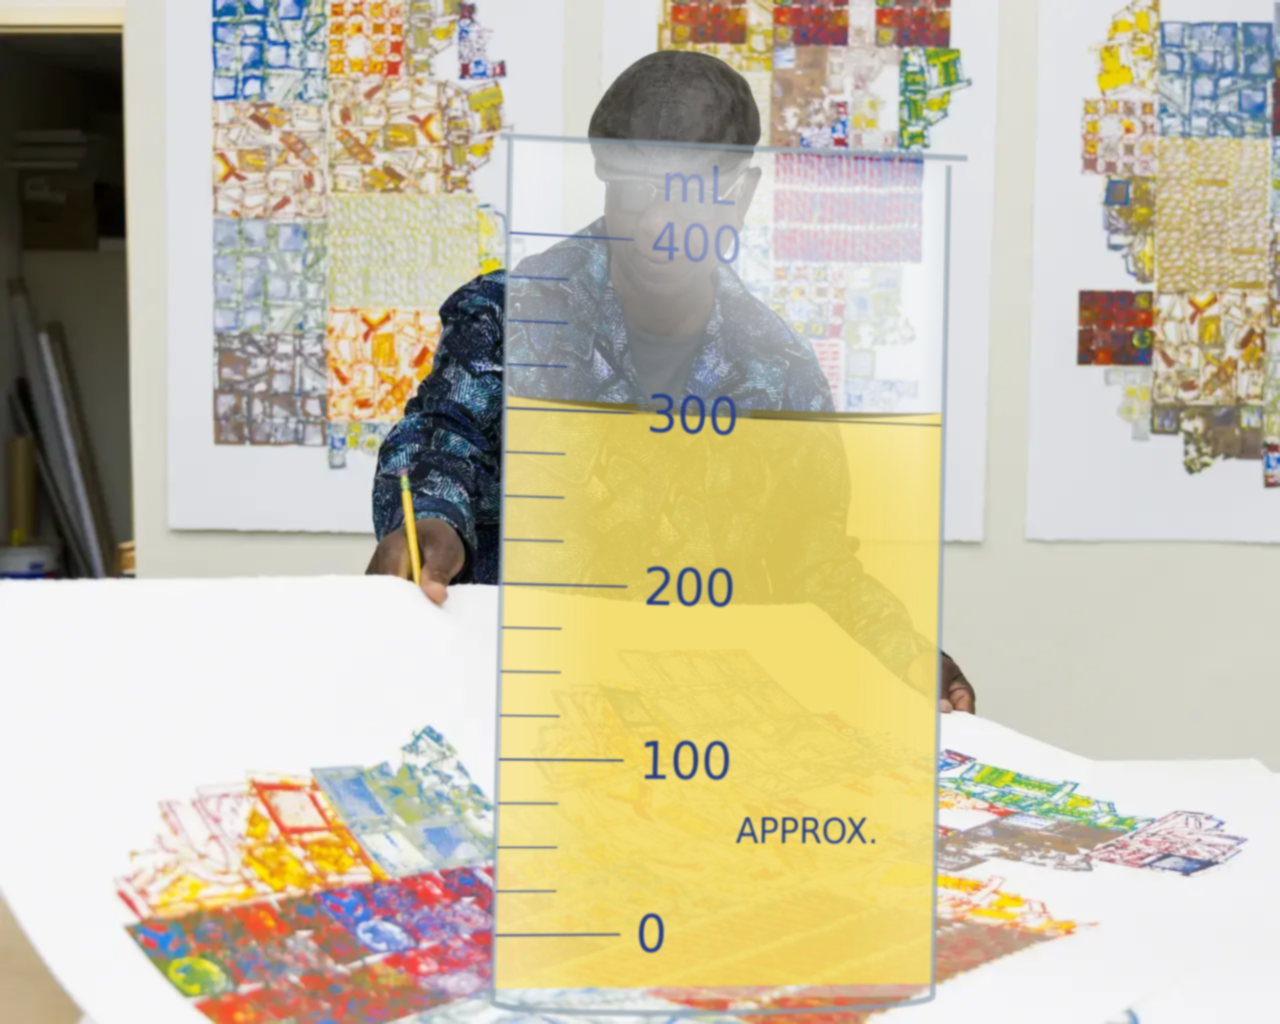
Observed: value=300 unit=mL
